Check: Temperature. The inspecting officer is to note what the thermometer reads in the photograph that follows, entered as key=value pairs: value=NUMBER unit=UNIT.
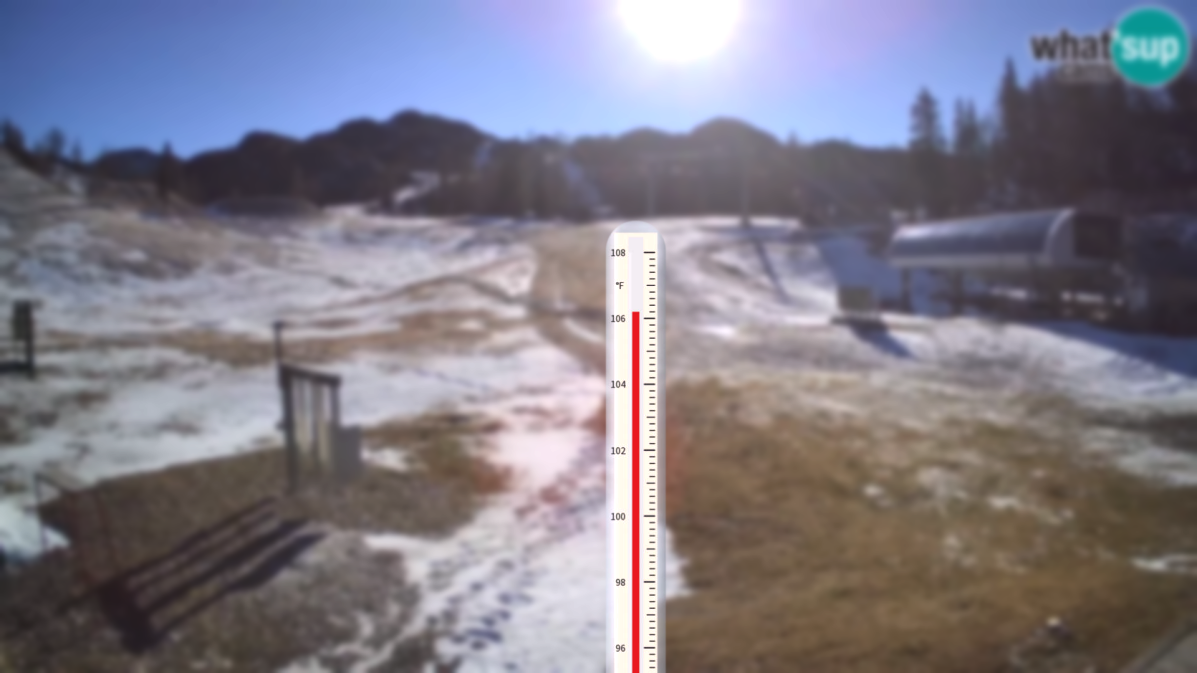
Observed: value=106.2 unit=°F
